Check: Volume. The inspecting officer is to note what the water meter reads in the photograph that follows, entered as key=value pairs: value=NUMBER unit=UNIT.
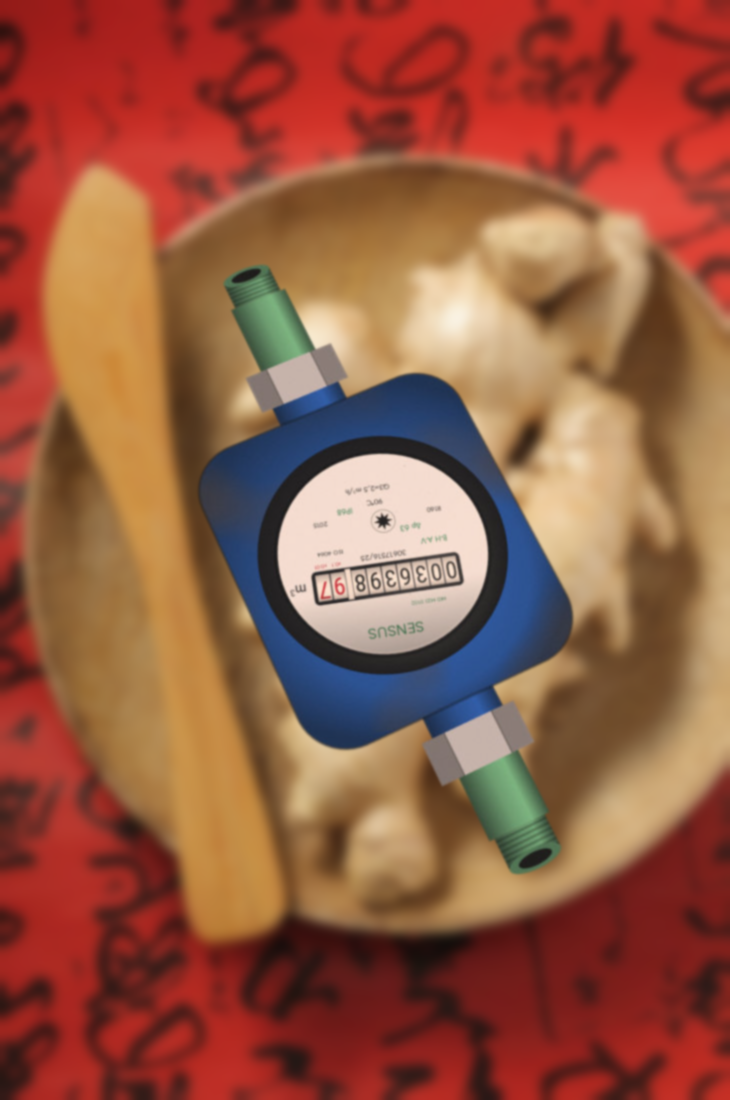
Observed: value=36398.97 unit=m³
